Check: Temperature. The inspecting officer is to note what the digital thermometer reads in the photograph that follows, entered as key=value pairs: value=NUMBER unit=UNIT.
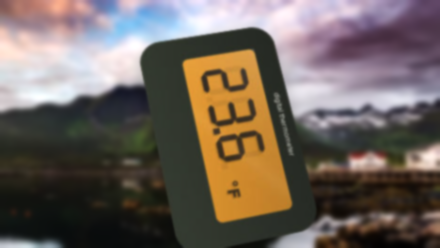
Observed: value=23.6 unit=°F
